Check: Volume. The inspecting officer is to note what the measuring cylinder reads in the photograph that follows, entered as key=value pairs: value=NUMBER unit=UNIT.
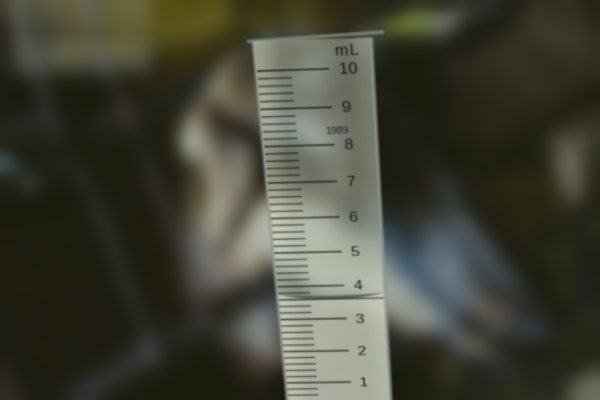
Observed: value=3.6 unit=mL
